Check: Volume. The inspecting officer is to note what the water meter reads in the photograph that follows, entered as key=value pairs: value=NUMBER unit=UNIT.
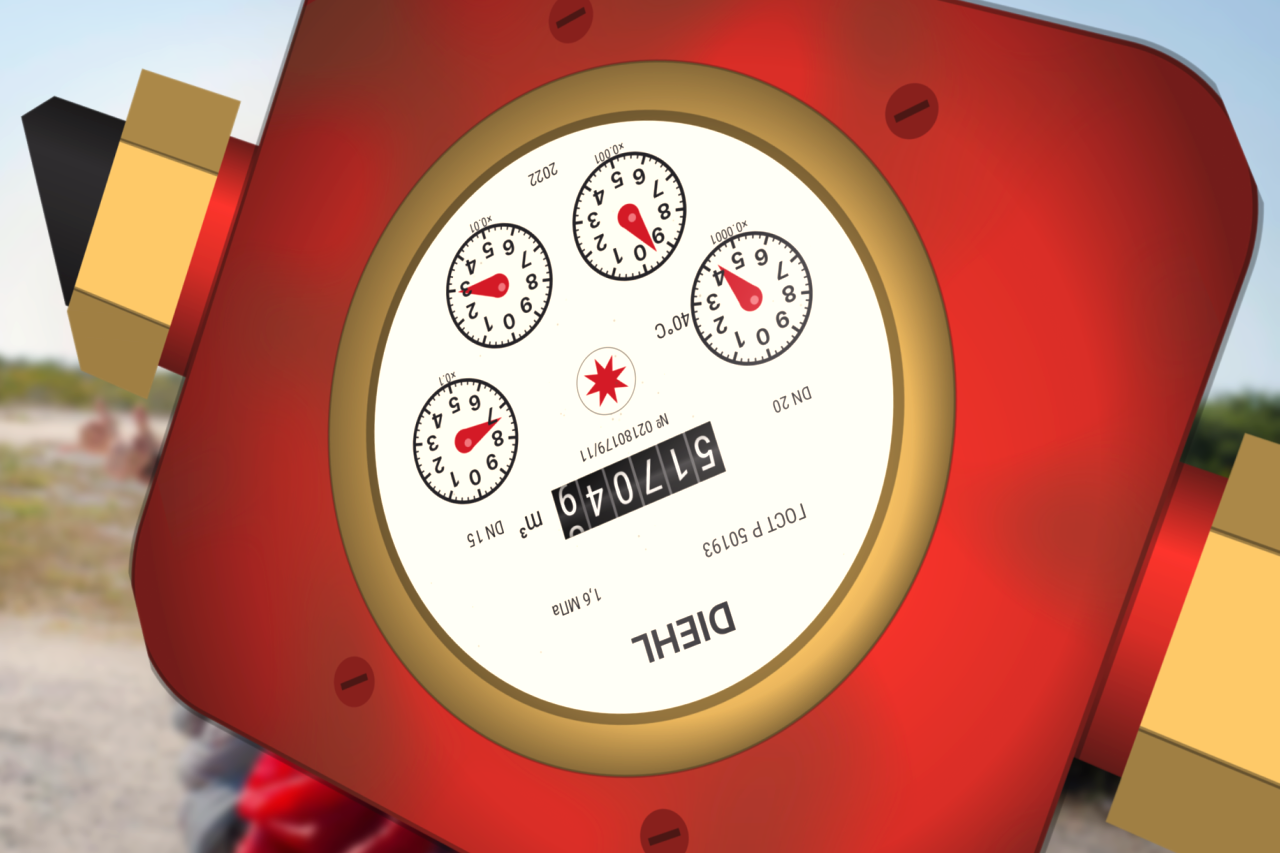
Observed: value=517048.7294 unit=m³
